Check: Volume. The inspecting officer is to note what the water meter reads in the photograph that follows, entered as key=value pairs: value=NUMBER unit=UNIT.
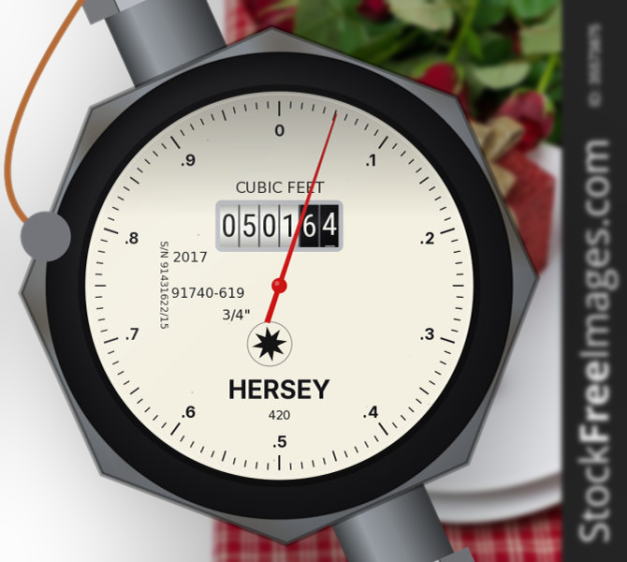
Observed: value=50164.05 unit=ft³
